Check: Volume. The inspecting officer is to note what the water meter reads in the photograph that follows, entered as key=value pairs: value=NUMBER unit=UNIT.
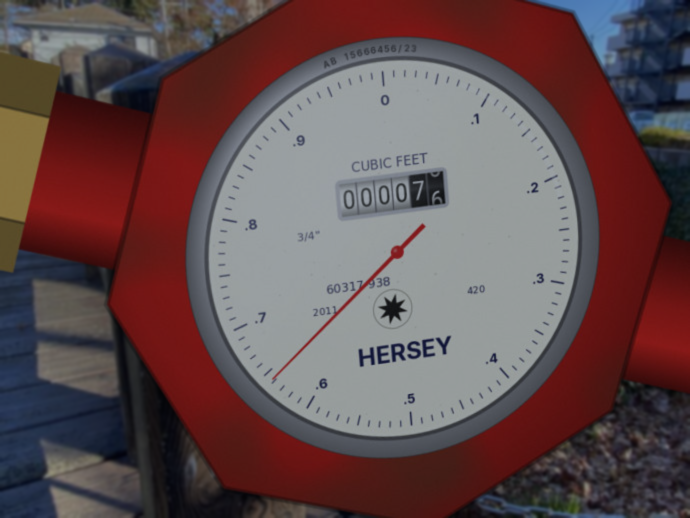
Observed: value=75.64 unit=ft³
